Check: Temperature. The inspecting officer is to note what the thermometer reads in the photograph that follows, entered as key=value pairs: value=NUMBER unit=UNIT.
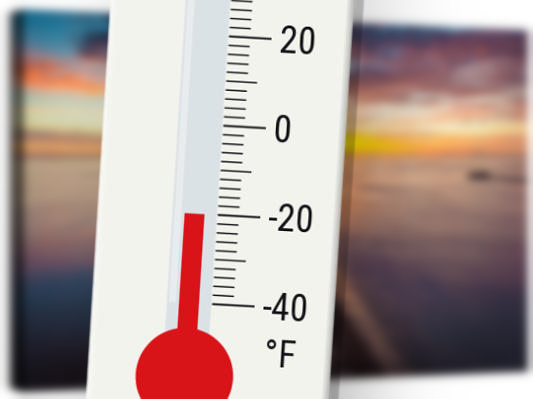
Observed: value=-20 unit=°F
